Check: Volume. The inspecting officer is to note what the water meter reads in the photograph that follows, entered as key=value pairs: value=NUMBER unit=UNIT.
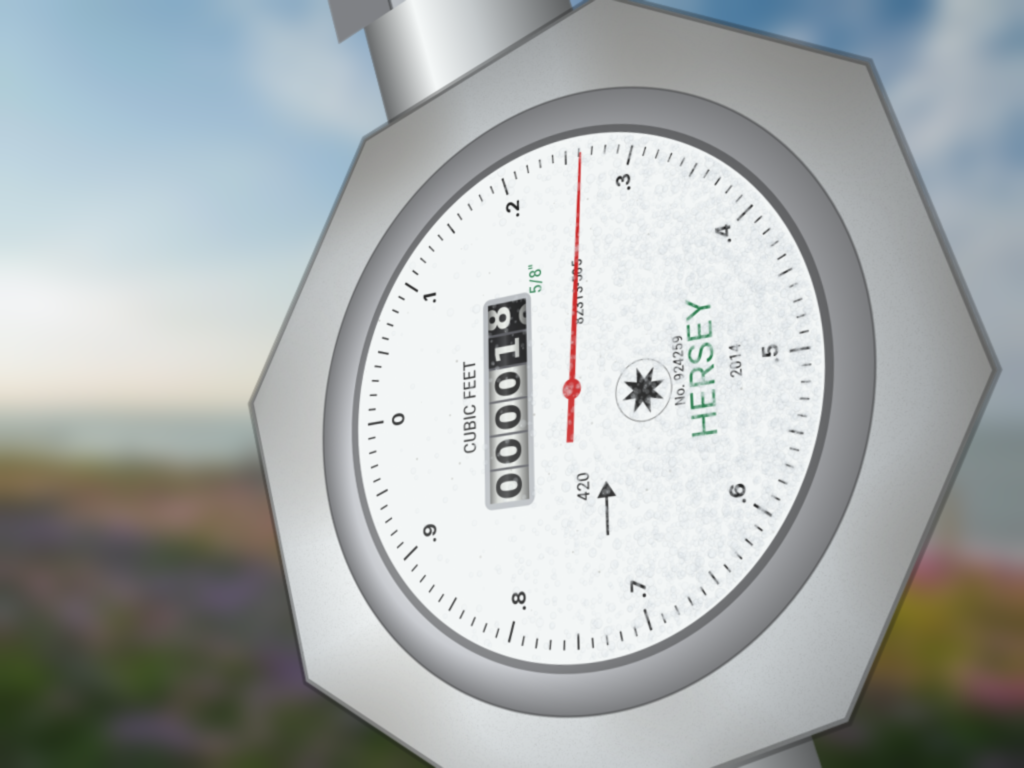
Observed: value=18.26 unit=ft³
